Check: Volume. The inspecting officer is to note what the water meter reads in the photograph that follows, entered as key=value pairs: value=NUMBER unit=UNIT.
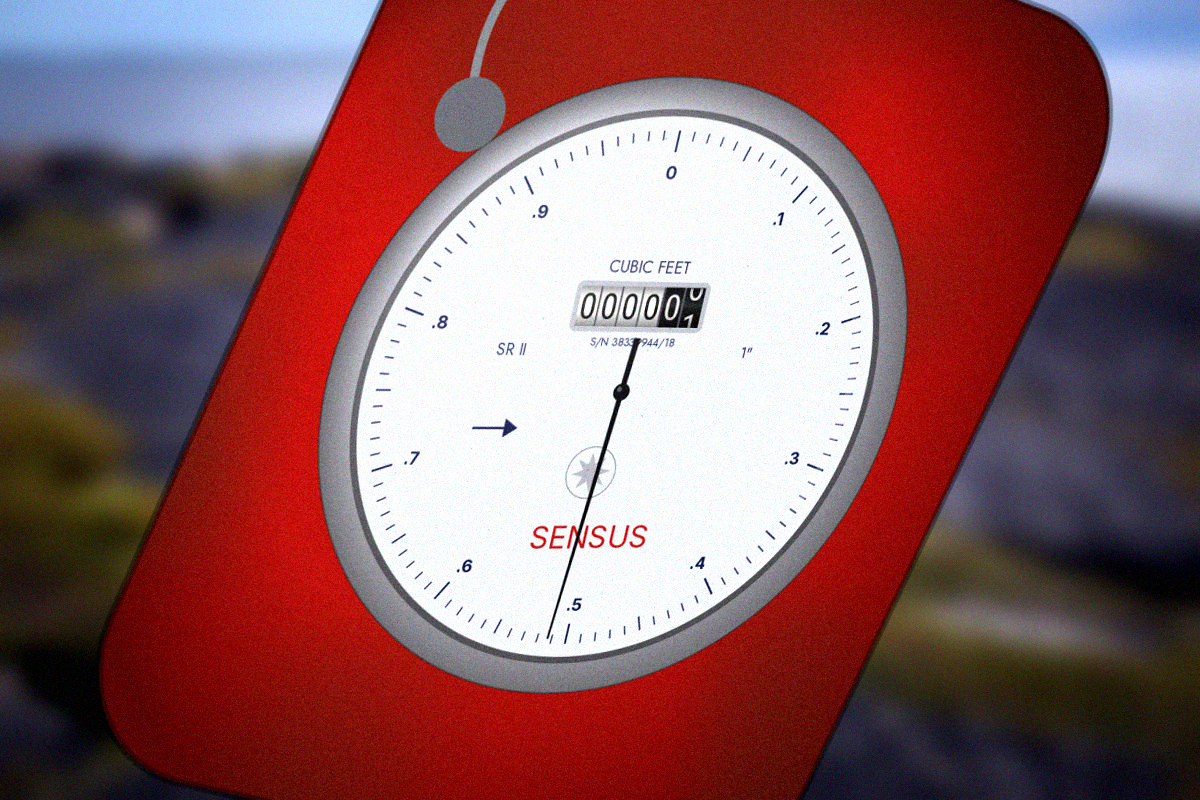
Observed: value=0.51 unit=ft³
